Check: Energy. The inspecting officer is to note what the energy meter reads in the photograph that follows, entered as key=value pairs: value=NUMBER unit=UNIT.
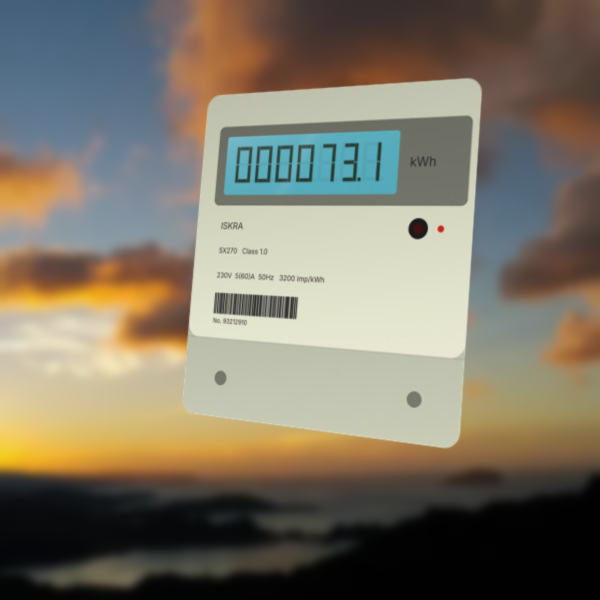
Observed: value=73.1 unit=kWh
